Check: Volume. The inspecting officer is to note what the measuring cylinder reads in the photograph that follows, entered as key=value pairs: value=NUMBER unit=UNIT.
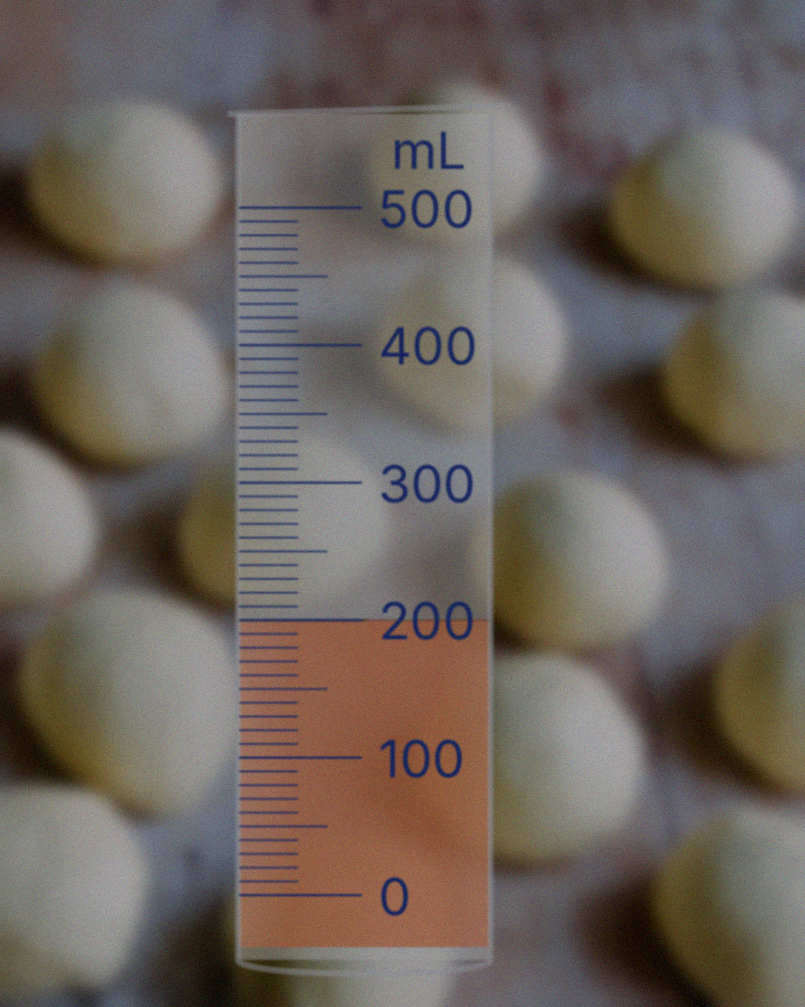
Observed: value=200 unit=mL
